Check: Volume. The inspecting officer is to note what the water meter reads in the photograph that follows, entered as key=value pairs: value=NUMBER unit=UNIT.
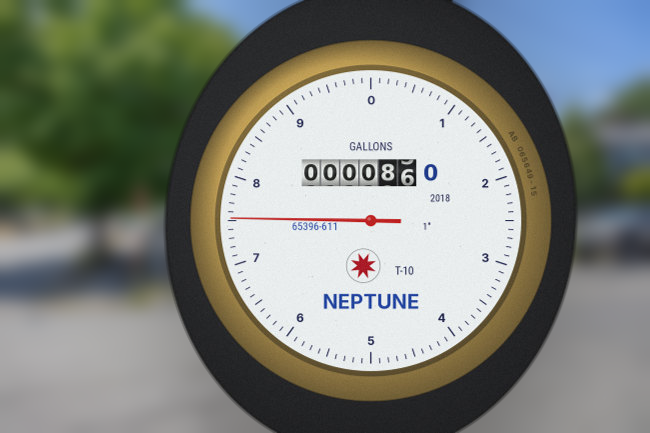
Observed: value=857.5 unit=gal
